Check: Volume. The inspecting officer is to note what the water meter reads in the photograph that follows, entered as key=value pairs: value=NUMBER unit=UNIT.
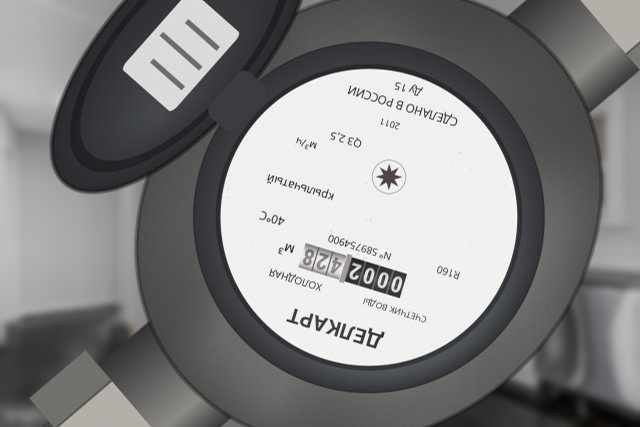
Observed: value=2.428 unit=m³
